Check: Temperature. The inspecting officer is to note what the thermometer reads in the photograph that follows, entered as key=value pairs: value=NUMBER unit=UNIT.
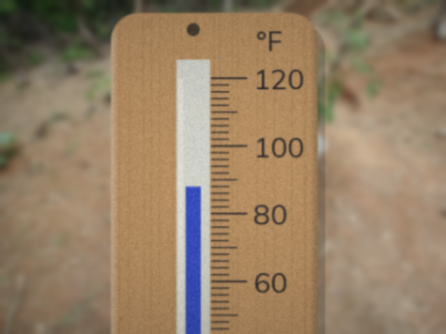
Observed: value=88 unit=°F
